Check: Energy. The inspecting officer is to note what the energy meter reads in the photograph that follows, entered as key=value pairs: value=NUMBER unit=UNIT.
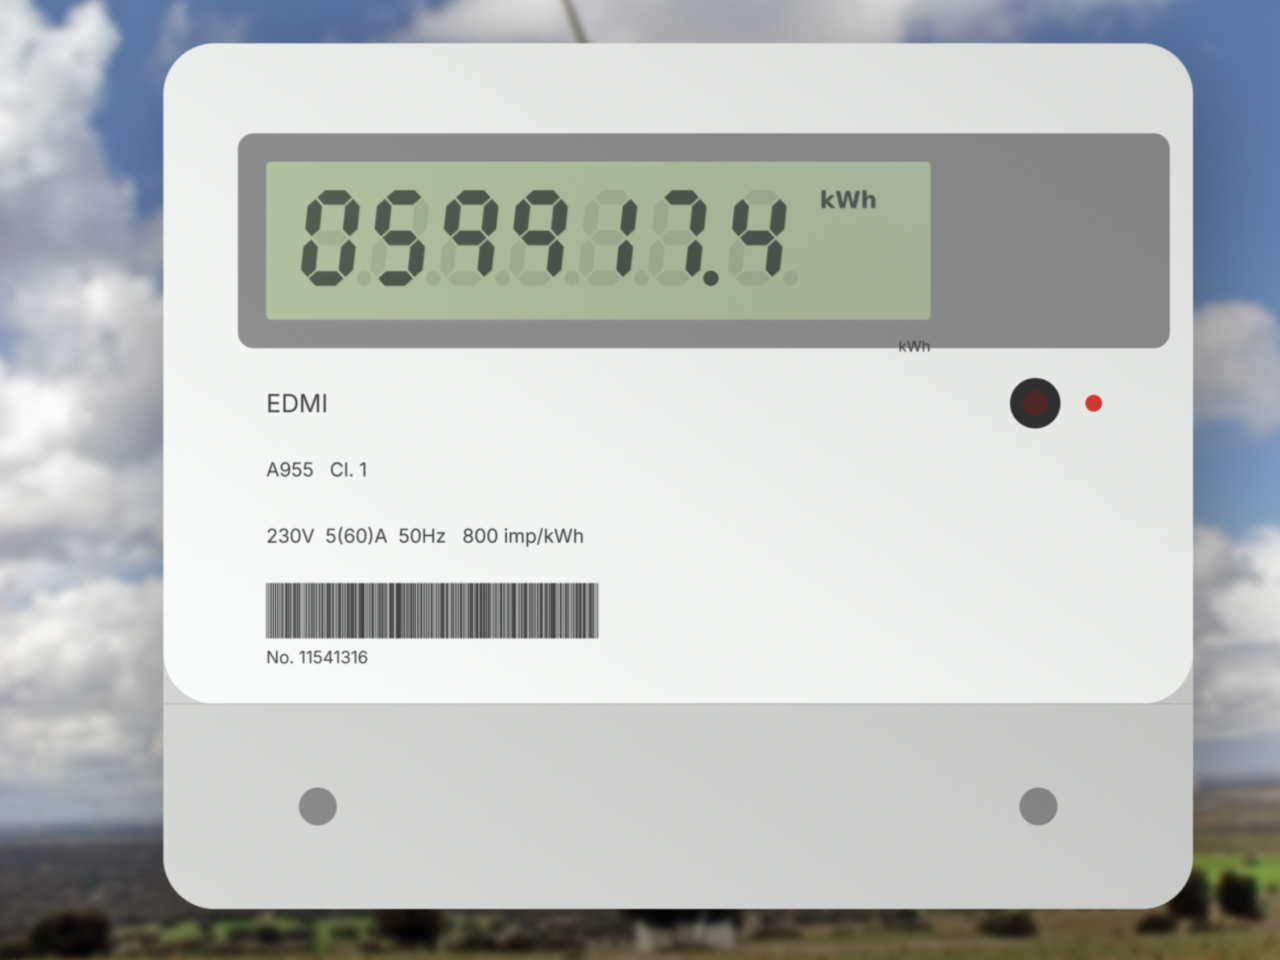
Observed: value=59917.4 unit=kWh
